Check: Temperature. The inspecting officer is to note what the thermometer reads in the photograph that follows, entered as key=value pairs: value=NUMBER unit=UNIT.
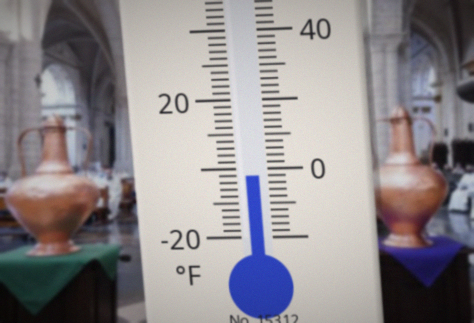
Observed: value=-2 unit=°F
